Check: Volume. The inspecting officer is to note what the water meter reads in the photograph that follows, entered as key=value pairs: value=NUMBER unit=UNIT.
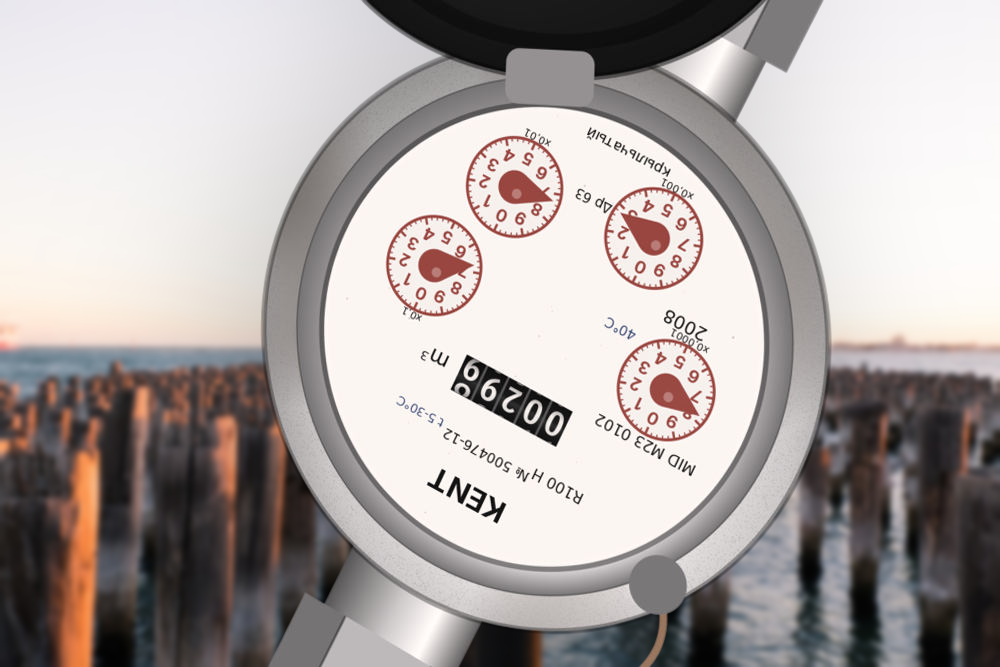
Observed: value=298.6727 unit=m³
